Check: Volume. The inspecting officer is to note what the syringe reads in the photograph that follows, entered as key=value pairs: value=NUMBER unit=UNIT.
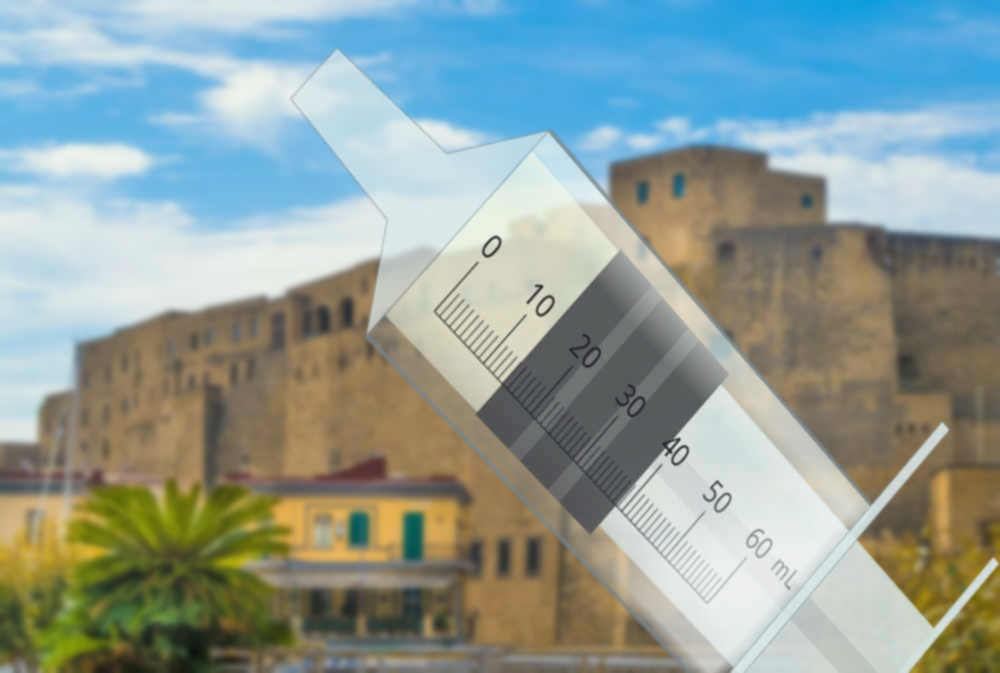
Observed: value=14 unit=mL
